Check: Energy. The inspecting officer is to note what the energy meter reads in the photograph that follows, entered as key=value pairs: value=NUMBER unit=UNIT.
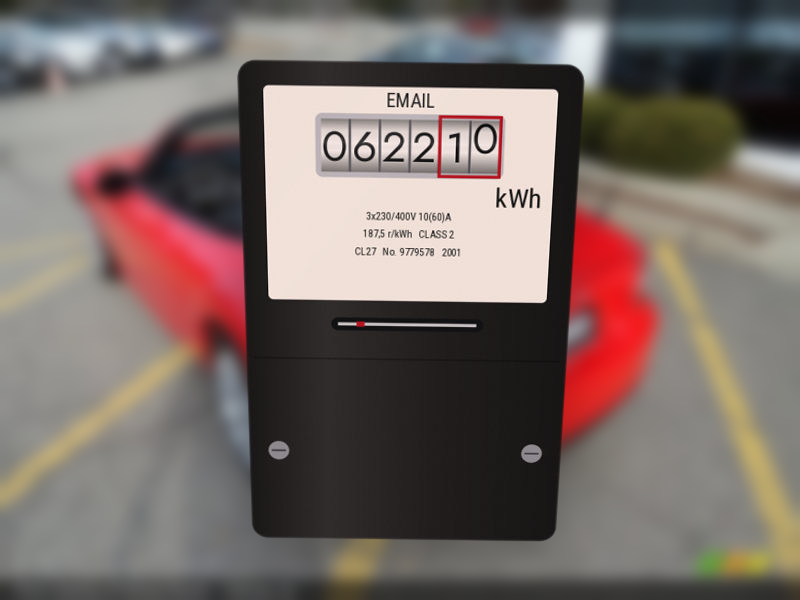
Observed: value=622.10 unit=kWh
